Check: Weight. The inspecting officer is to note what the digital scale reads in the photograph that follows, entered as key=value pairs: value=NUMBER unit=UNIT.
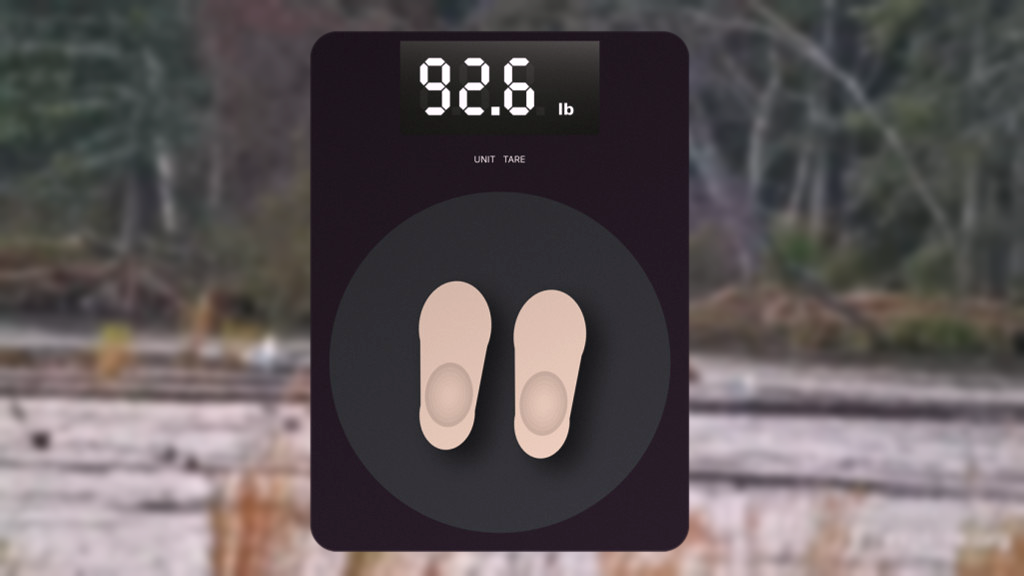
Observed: value=92.6 unit=lb
